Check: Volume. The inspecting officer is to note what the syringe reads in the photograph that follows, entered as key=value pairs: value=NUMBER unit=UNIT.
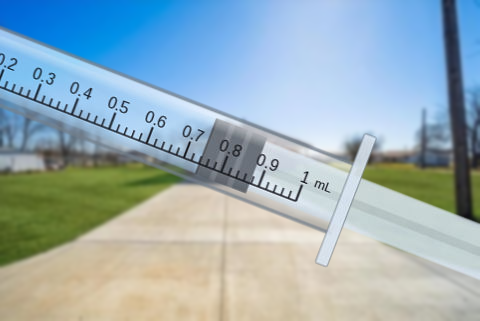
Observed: value=0.74 unit=mL
